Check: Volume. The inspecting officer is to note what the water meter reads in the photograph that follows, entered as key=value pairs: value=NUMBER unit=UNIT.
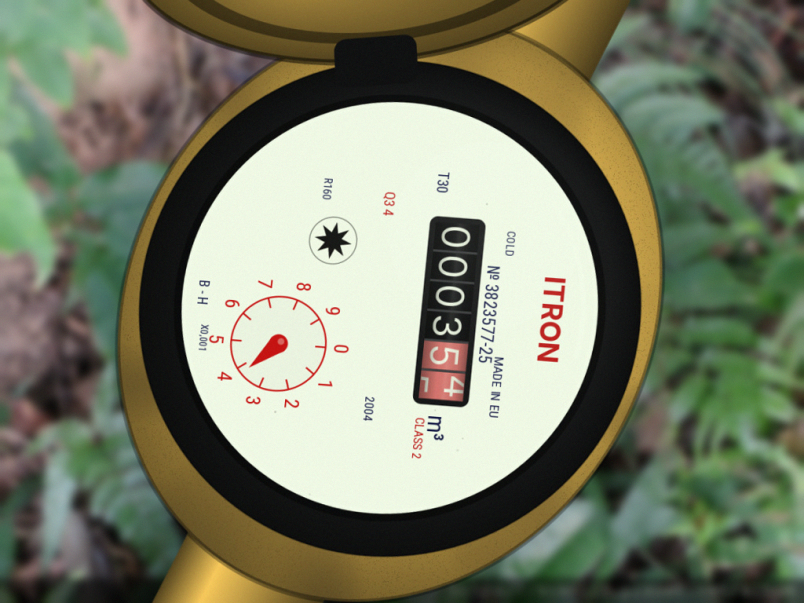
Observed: value=3.543 unit=m³
